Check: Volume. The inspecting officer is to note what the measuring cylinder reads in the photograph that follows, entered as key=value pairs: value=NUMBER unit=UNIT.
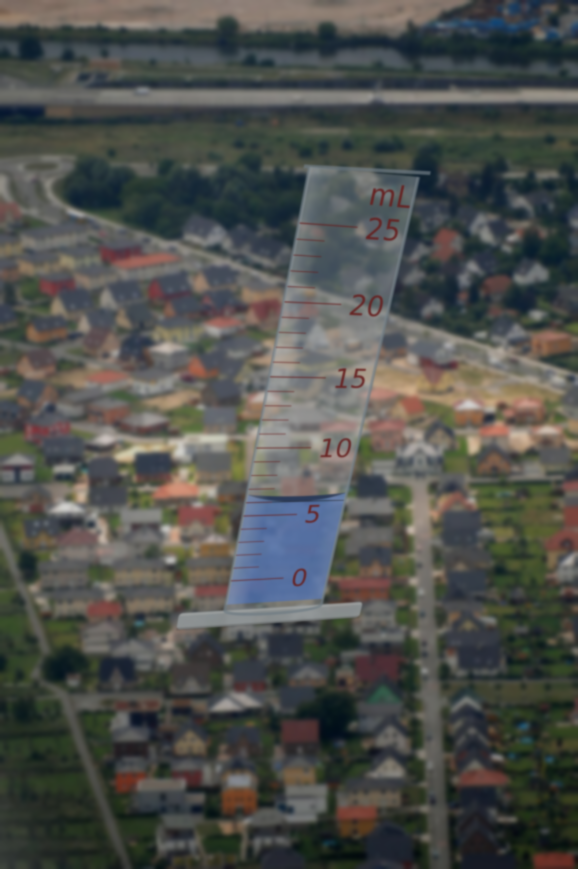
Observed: value=6 unit=mL
